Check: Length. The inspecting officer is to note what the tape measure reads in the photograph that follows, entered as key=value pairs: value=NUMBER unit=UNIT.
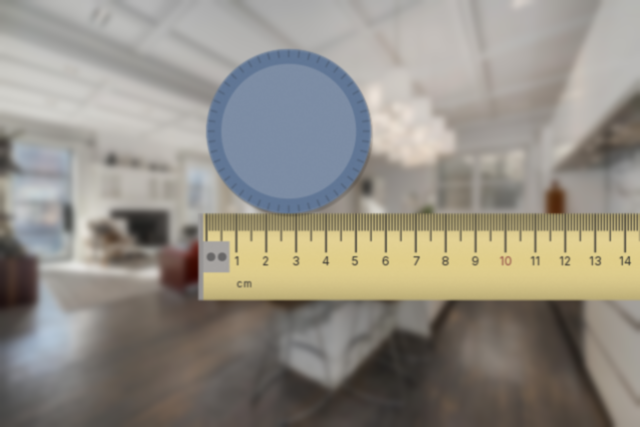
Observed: value=5.5 unit=cm
